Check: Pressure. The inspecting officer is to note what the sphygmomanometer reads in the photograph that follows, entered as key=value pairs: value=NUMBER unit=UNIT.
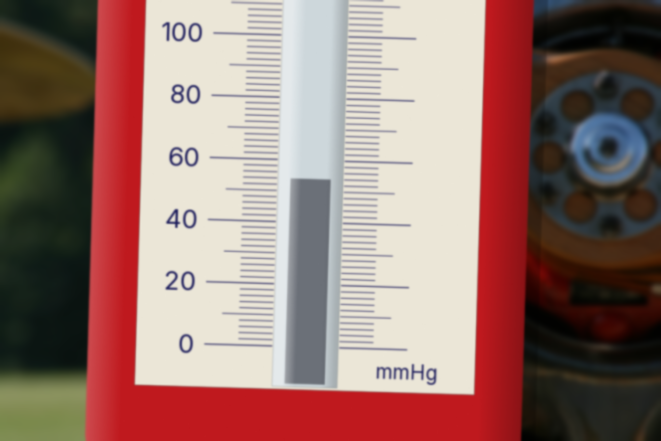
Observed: value=54 unit=mmHg
